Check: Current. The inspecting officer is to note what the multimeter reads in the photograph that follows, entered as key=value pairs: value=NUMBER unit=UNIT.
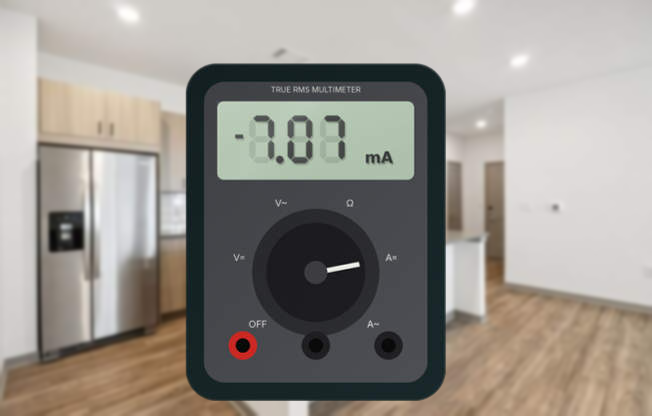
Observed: value=-7.07 unit=mA
